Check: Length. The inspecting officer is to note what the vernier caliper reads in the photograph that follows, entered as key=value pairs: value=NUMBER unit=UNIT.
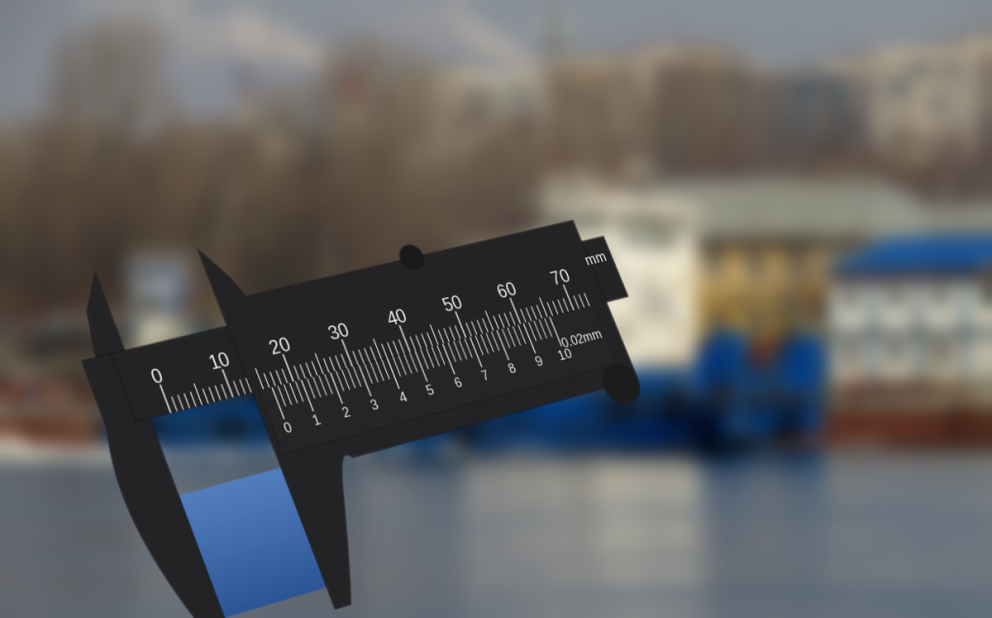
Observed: value=16.4 unit=mm
